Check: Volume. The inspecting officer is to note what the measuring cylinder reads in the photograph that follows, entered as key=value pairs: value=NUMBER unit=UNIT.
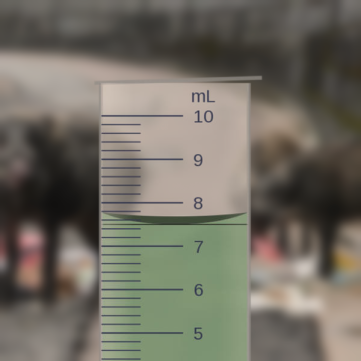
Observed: value=7.5 unit=mL
